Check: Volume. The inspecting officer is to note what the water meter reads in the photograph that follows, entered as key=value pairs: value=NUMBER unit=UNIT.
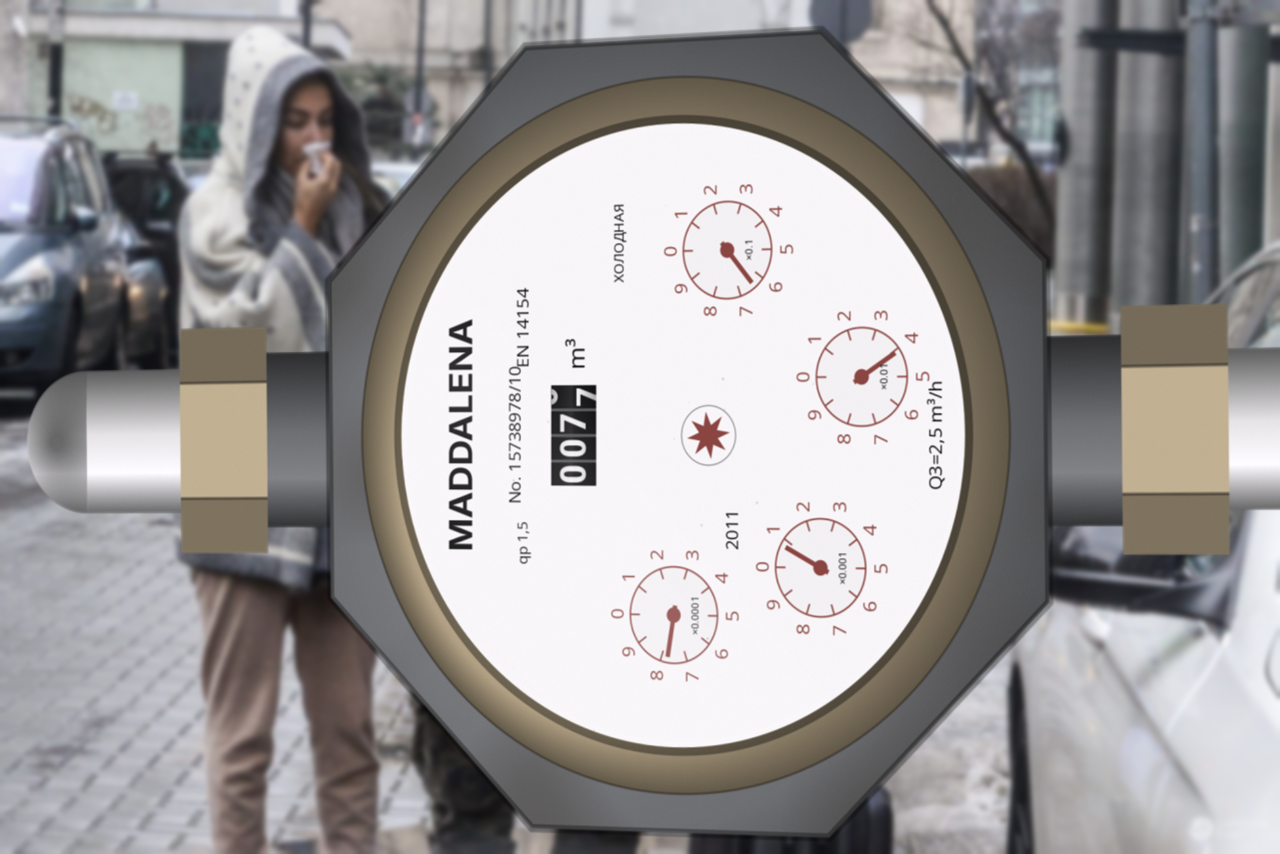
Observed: value=76.6407 unit=m³
